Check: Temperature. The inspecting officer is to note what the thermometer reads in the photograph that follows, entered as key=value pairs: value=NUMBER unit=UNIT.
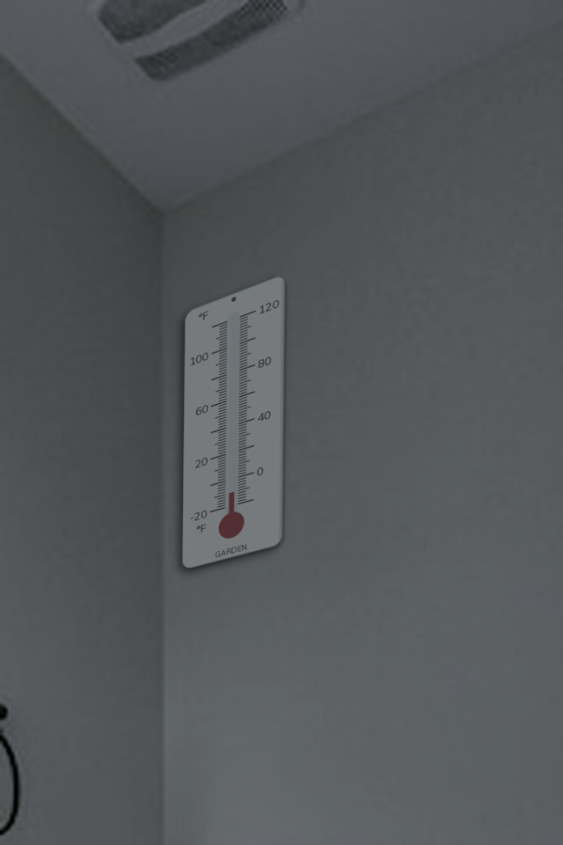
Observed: value=-10 unit=°F
